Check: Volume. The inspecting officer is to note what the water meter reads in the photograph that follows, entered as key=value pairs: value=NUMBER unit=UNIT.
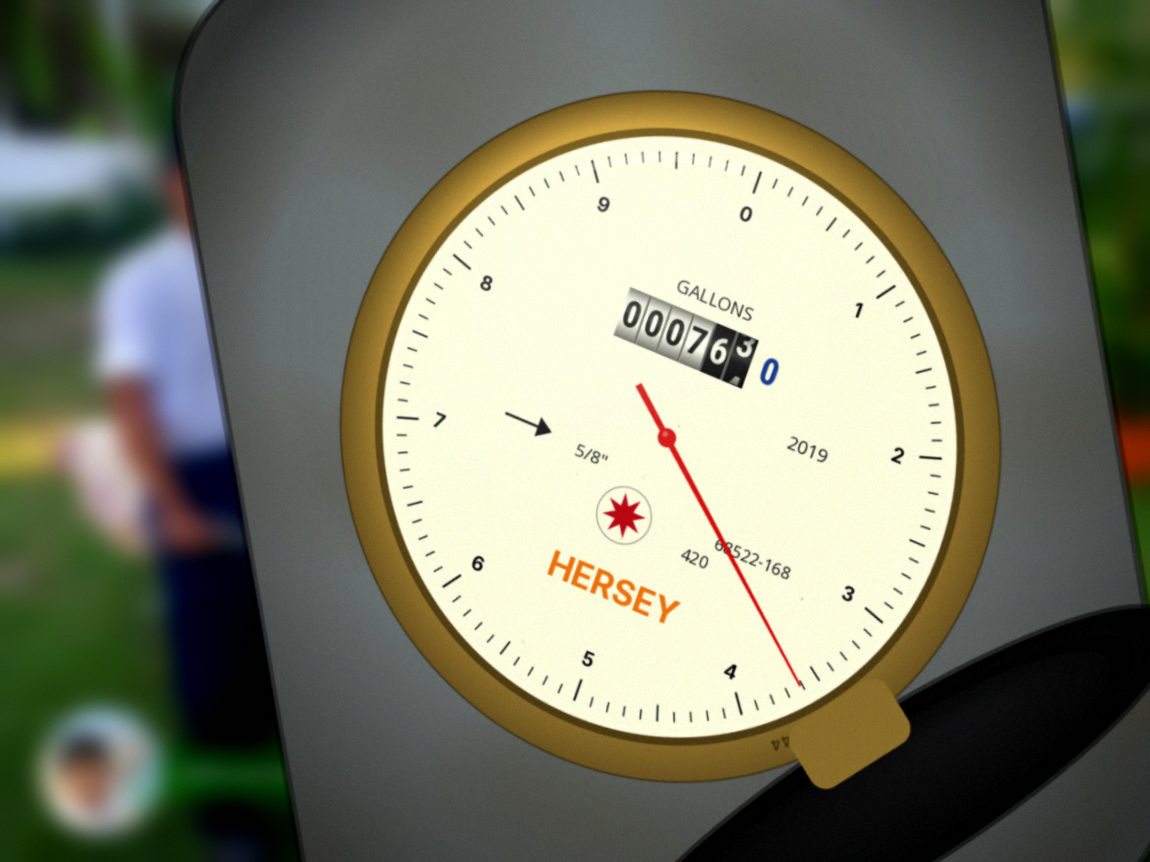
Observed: value=7633.6 unit=gal
